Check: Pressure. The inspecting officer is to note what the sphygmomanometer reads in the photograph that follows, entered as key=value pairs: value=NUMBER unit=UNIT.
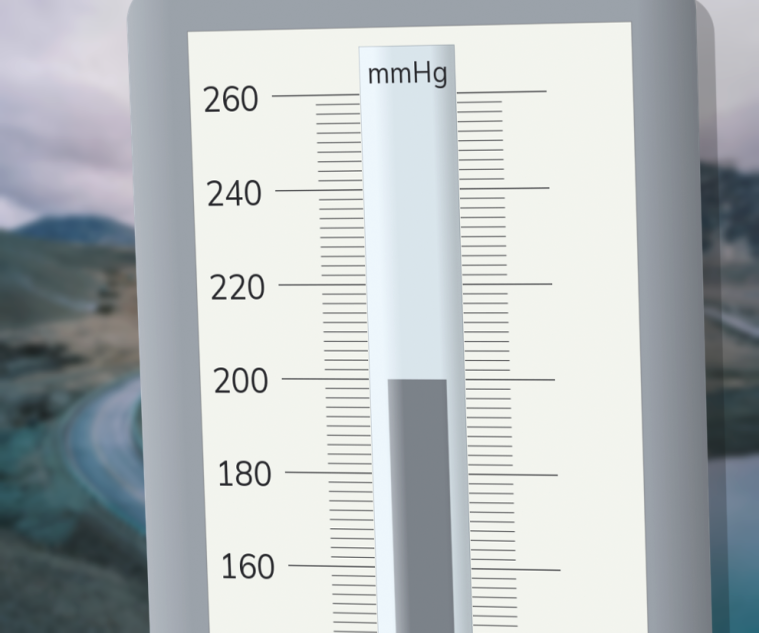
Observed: value=200 unit=mmHg
